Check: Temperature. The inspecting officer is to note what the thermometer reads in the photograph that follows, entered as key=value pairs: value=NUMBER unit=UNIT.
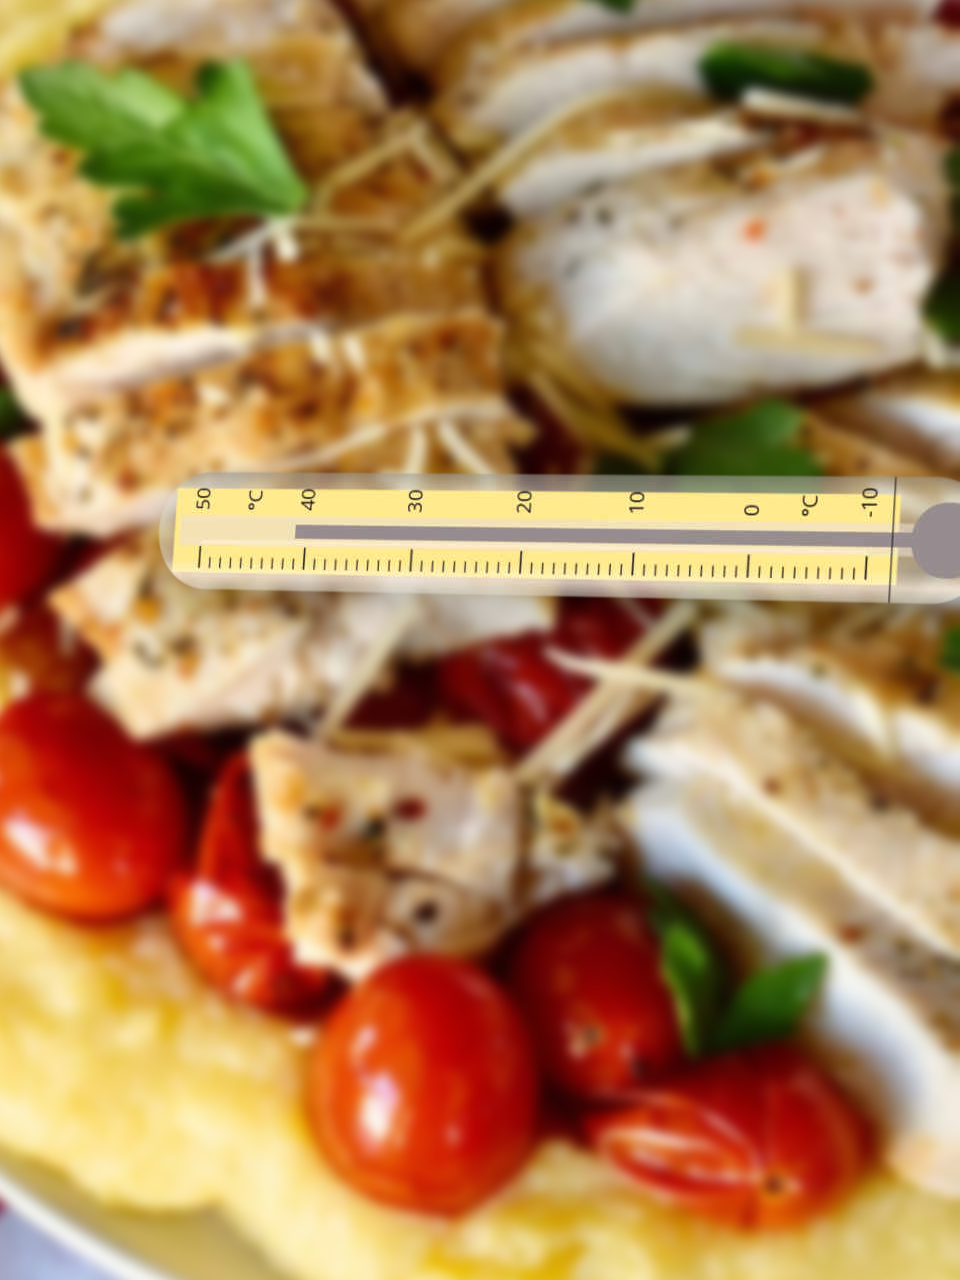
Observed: value=41 unit=°C
